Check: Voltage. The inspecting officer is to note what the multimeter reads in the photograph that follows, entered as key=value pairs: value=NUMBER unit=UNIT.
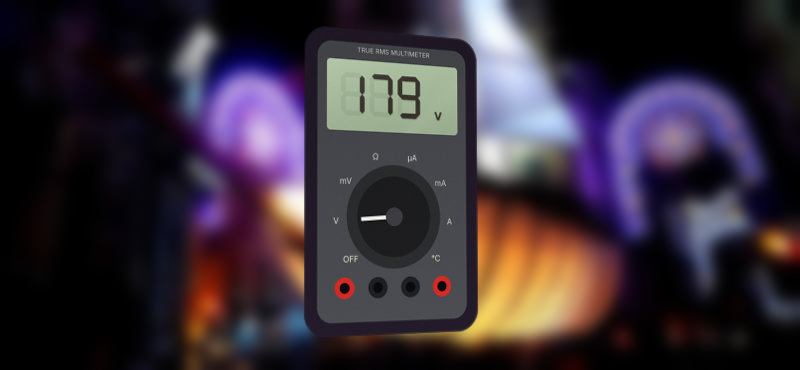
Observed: value=179 unit=V
